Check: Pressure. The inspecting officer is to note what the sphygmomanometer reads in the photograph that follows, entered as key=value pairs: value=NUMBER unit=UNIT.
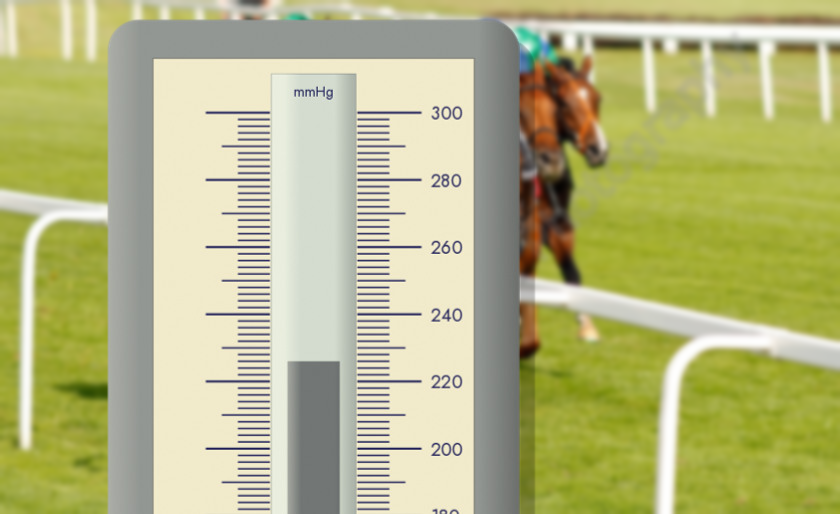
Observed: value=226 unit=mmHg
